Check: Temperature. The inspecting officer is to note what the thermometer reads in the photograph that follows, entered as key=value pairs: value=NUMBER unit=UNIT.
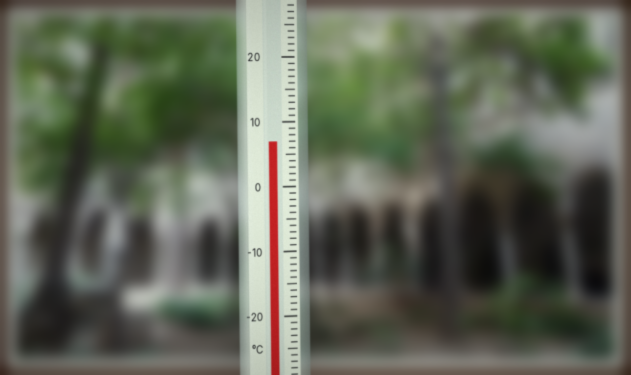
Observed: value=7 unit=°C
